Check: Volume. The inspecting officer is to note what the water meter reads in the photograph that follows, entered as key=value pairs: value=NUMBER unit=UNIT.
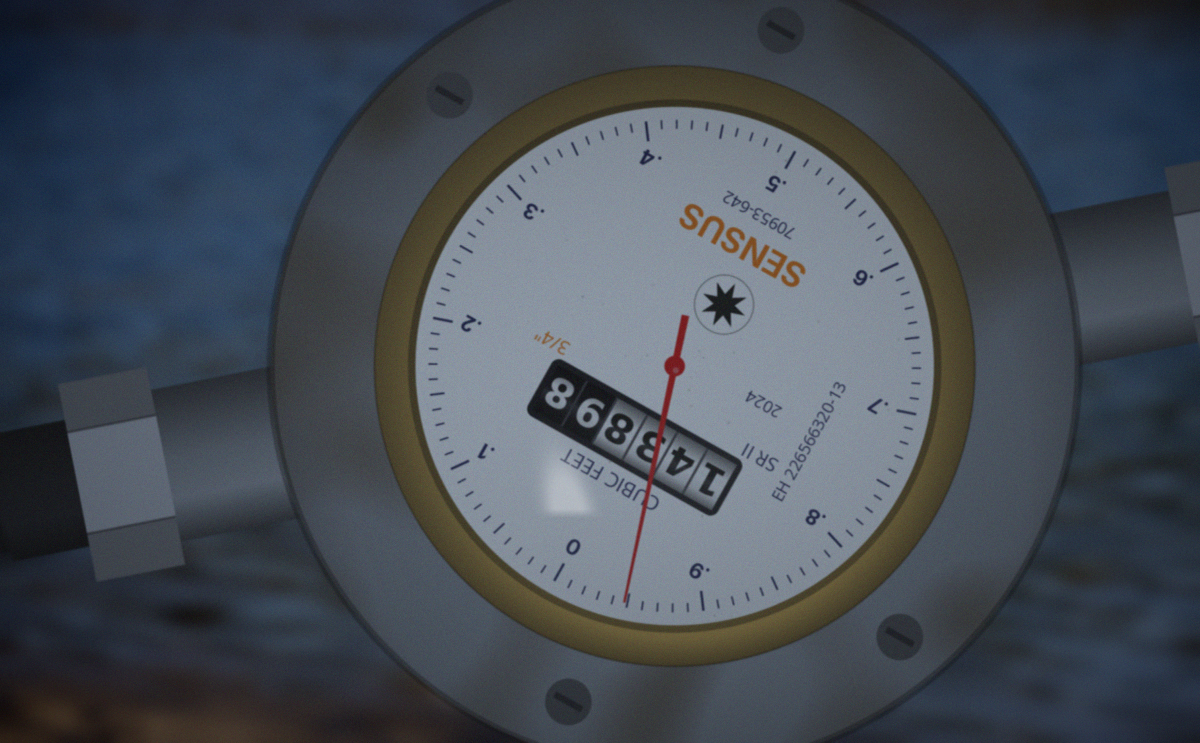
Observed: value=143897.95 unit=ft³
